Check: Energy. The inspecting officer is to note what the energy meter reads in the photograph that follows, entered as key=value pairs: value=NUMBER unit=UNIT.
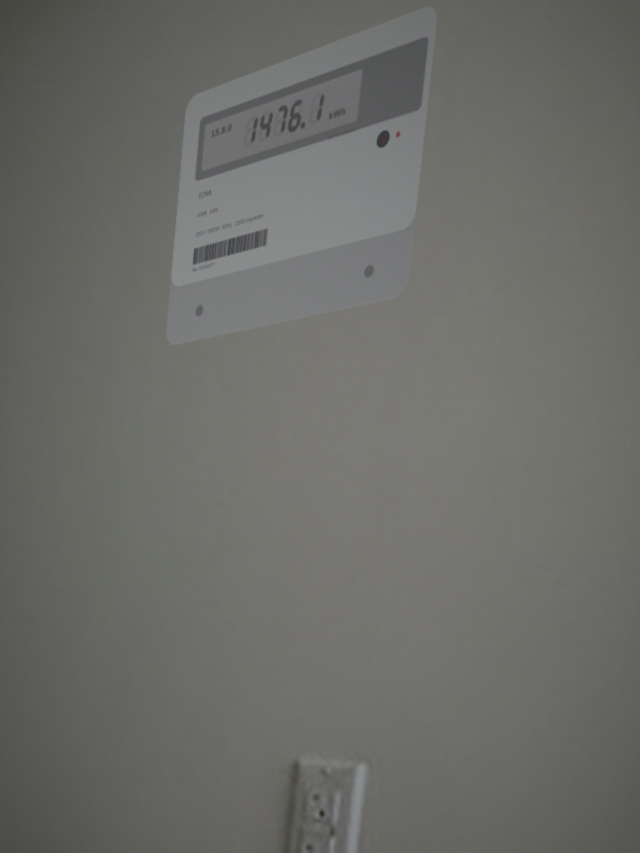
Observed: value=1476.1 unit=kWh
